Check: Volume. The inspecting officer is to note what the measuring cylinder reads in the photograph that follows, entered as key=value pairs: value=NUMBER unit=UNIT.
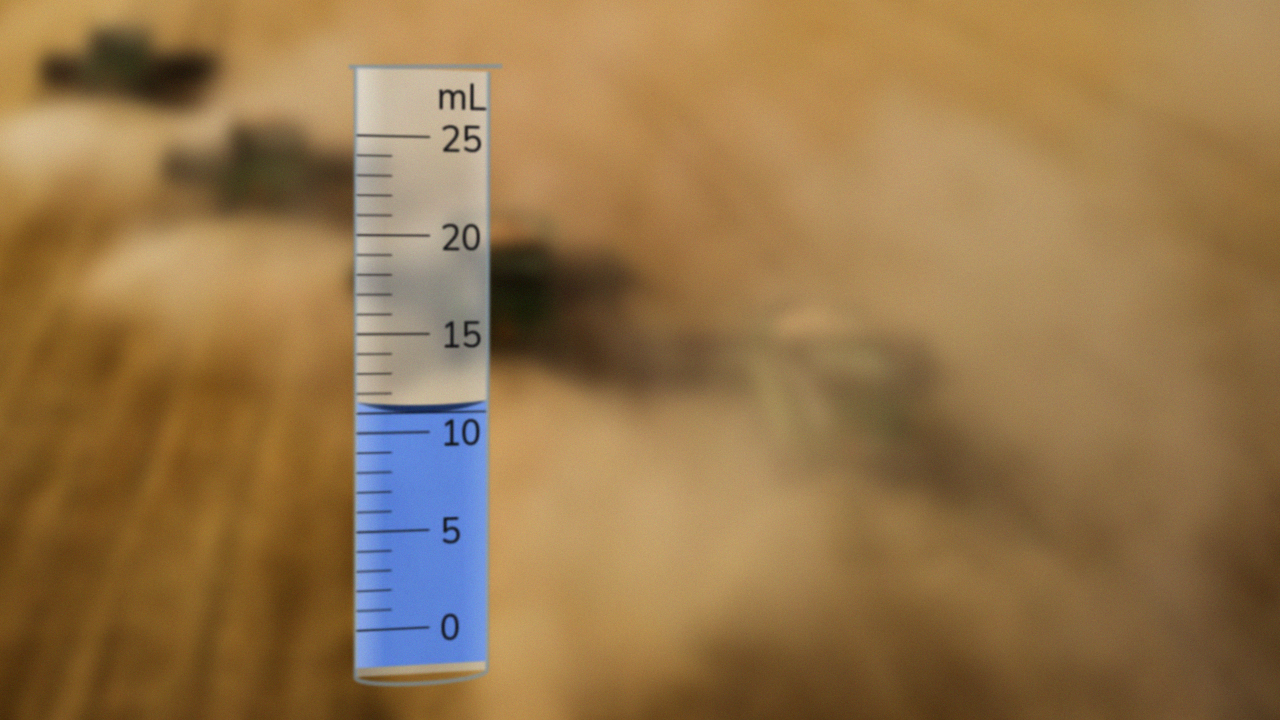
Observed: value=11 unit=mL
